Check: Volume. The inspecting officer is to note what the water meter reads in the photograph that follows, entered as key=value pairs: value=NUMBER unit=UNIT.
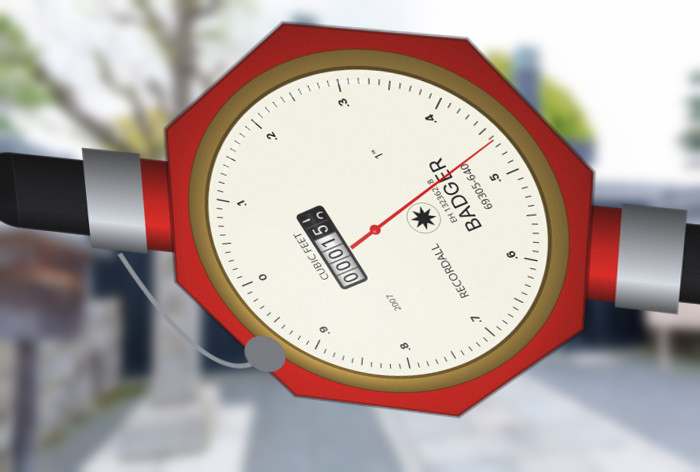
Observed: value=151.46 unit=ft³
